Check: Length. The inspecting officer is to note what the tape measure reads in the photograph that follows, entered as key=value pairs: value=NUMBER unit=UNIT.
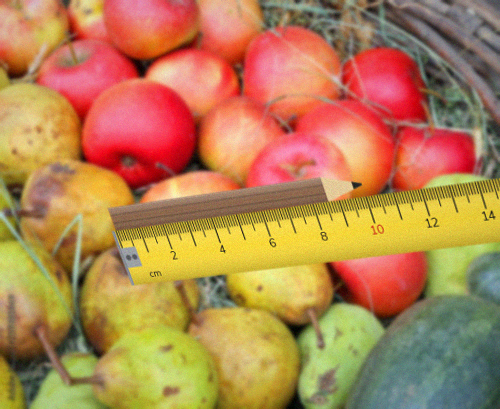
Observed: value=10 unit=cm
